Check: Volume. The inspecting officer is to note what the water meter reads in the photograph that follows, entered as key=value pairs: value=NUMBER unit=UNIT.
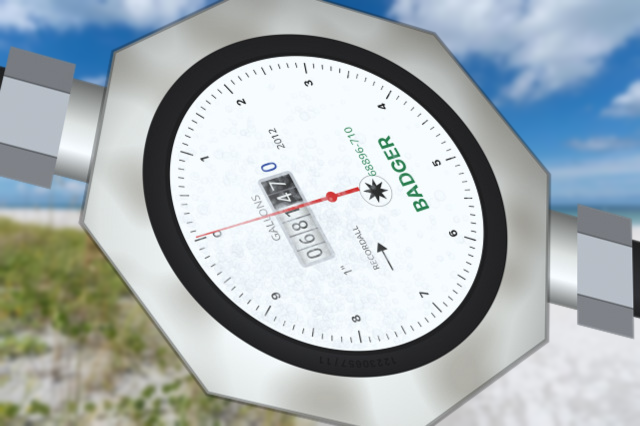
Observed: value=681470.0 unit=gal
